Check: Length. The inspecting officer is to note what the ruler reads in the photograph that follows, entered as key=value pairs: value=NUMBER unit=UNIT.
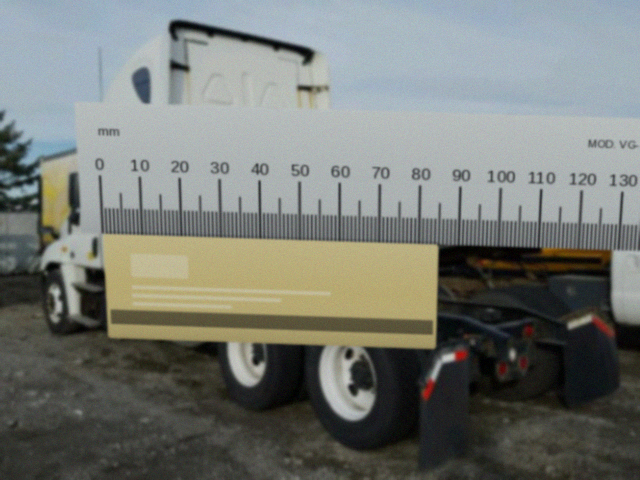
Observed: value=85 unit=mm
